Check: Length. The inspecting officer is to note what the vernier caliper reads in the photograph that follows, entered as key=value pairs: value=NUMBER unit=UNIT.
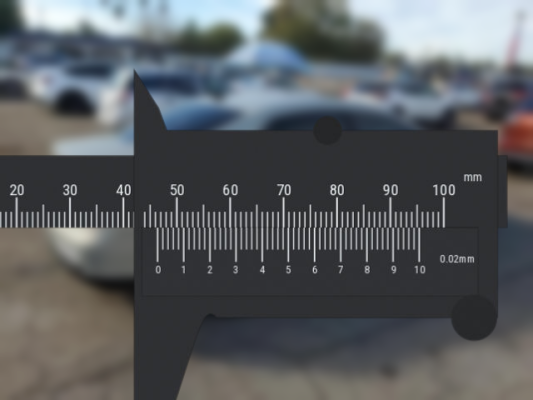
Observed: value=46.4 unit=mm
